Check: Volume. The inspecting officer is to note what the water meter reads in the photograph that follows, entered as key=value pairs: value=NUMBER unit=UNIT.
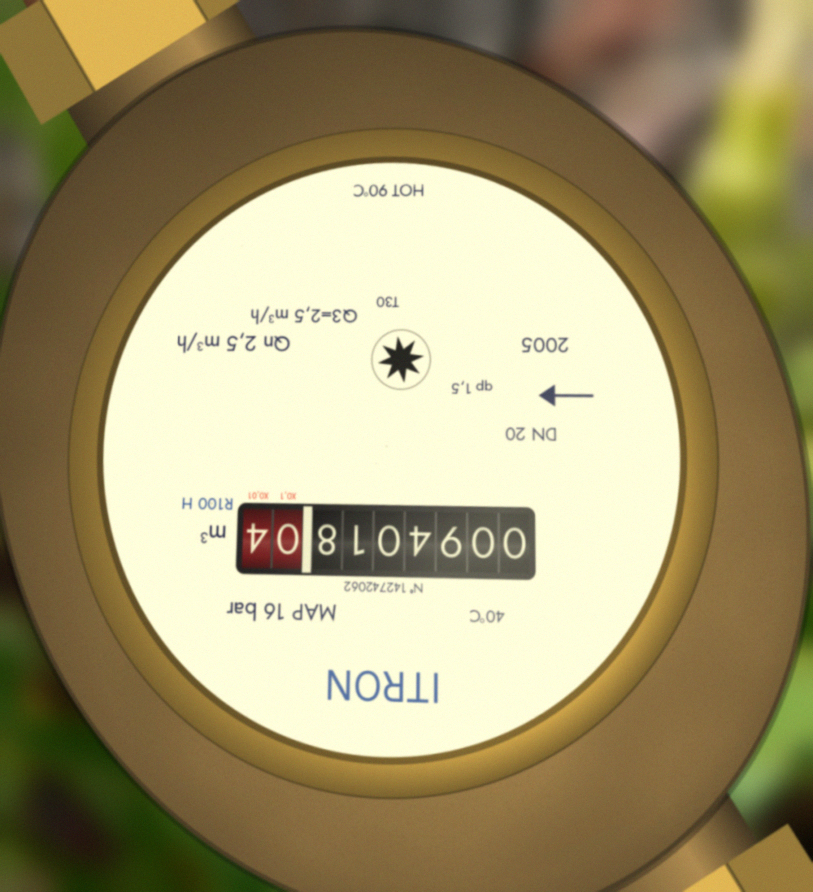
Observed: value=94018.04 unit=m³
